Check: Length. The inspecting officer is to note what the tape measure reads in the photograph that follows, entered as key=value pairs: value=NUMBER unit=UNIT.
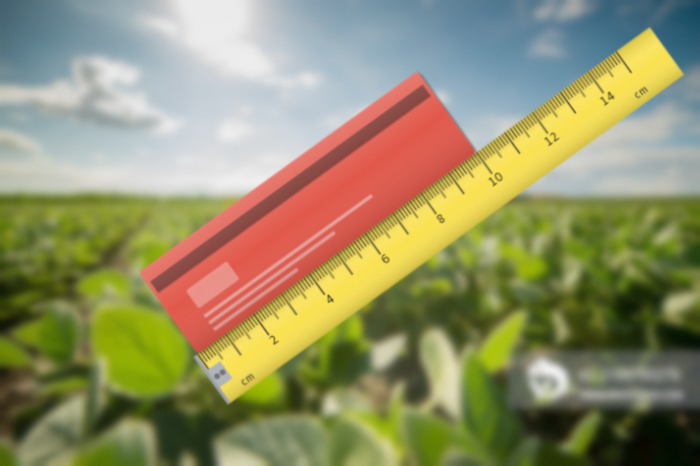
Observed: value=10 unit=cm
